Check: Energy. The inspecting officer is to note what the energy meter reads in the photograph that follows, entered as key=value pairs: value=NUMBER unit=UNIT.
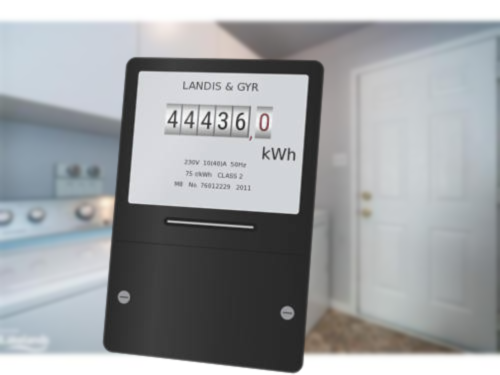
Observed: value=44436.0 unit=kWh
